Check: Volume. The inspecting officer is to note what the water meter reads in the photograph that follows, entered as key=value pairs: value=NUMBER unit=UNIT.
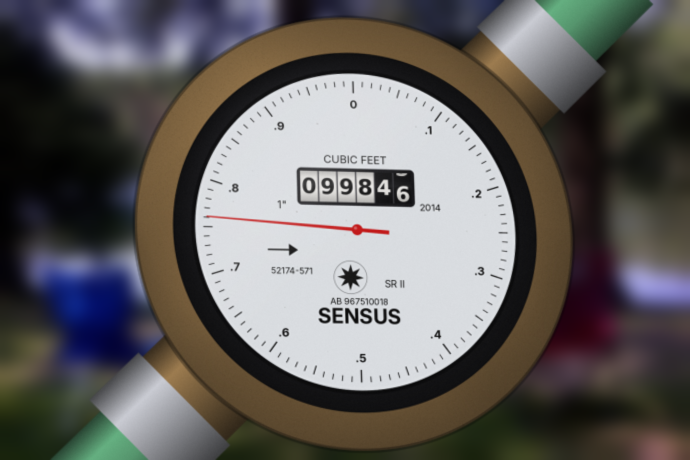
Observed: value=99845.76 unit=ft³
